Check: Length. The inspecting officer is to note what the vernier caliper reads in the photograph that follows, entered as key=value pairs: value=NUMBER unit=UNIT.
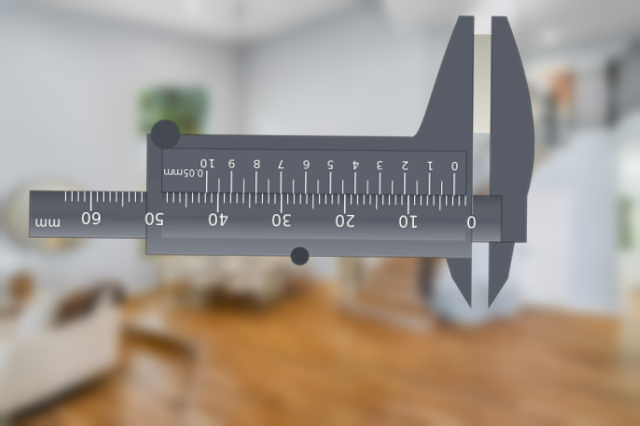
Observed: value=2.8 unit=mm
